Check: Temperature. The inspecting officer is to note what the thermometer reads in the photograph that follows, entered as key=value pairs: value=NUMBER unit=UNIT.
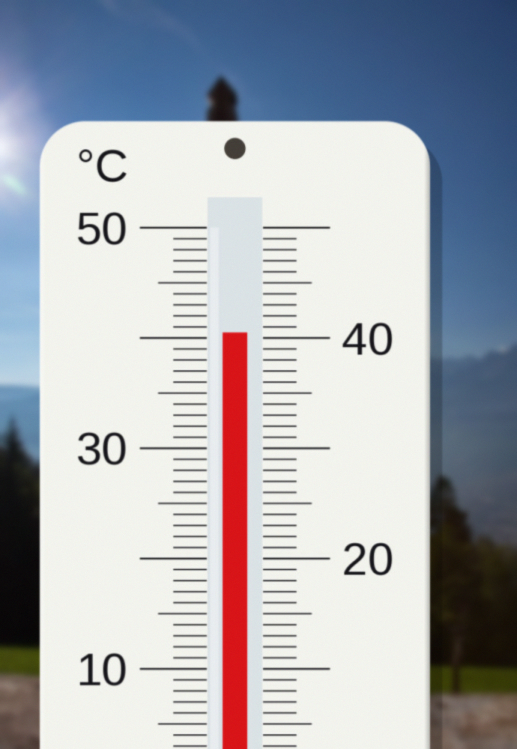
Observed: value=40.5 unit=°C
